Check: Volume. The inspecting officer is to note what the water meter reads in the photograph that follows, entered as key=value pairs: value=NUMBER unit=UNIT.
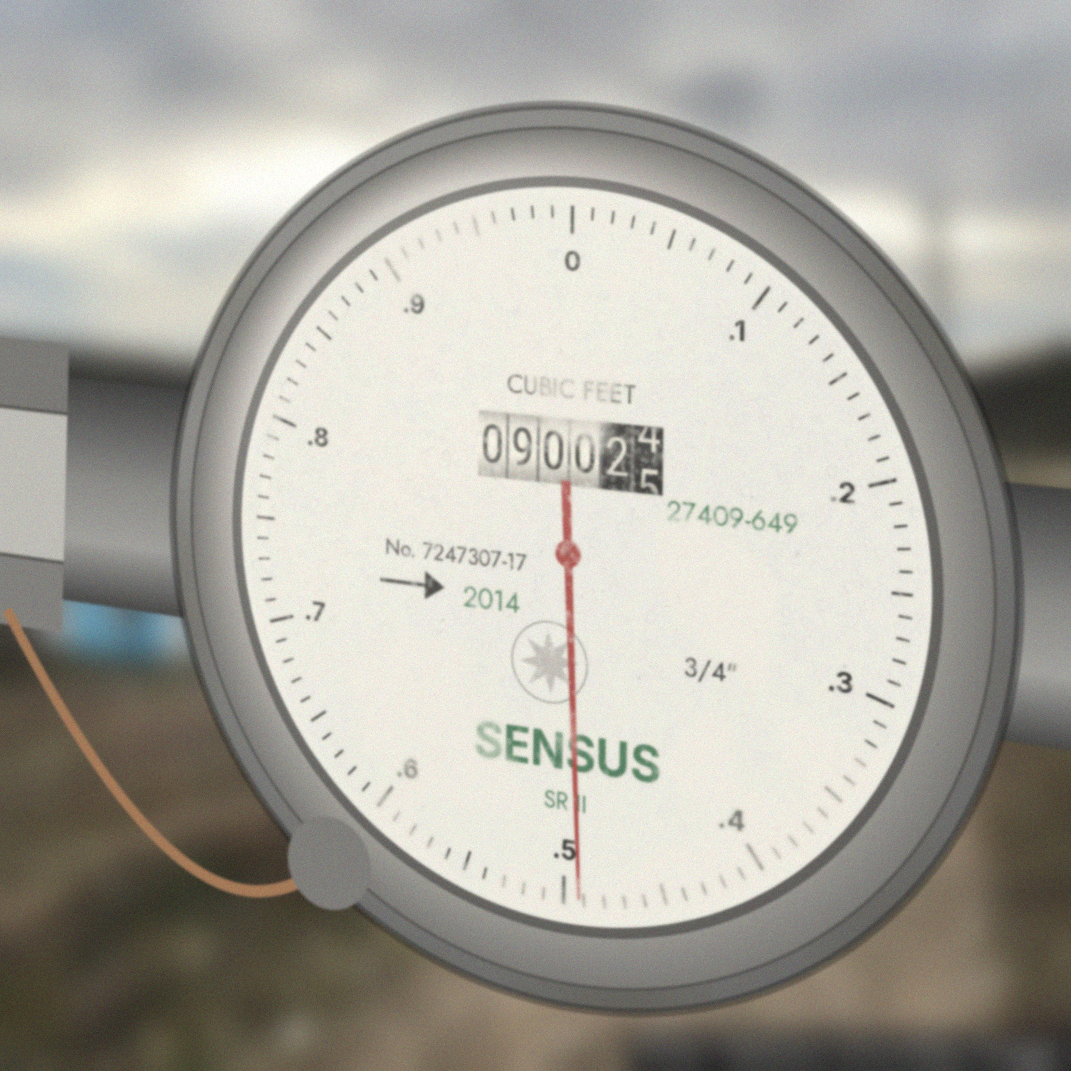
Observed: value=90024.49 unit=ft³
